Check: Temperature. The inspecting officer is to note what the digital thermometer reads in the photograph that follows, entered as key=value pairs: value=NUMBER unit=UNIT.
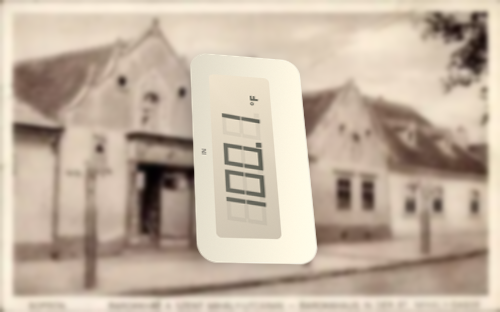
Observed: value=100.1 unit=°F
